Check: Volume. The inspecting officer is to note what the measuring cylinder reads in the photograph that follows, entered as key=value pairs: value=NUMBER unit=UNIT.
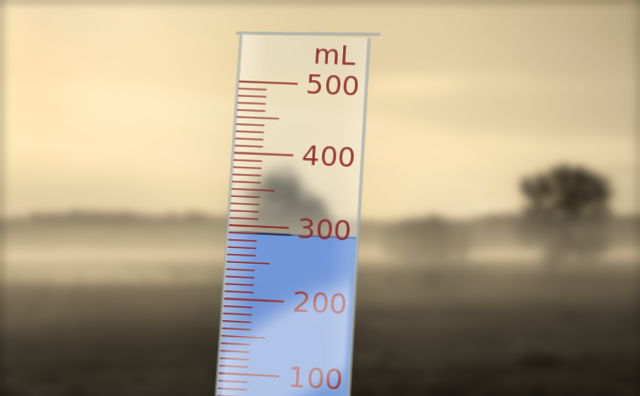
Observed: value=290 unit=mL
